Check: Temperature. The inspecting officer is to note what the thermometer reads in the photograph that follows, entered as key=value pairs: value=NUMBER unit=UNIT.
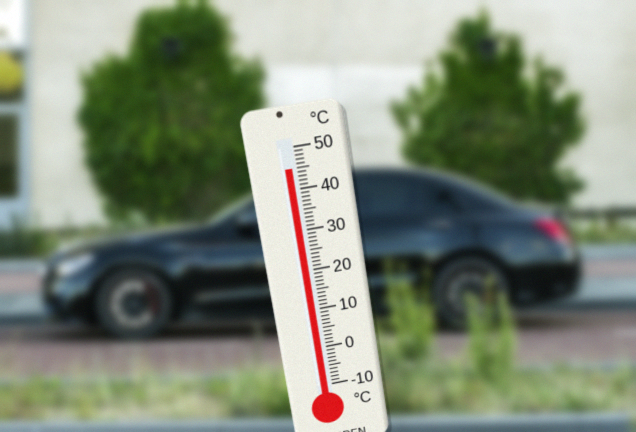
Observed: value=45 unit=°C
